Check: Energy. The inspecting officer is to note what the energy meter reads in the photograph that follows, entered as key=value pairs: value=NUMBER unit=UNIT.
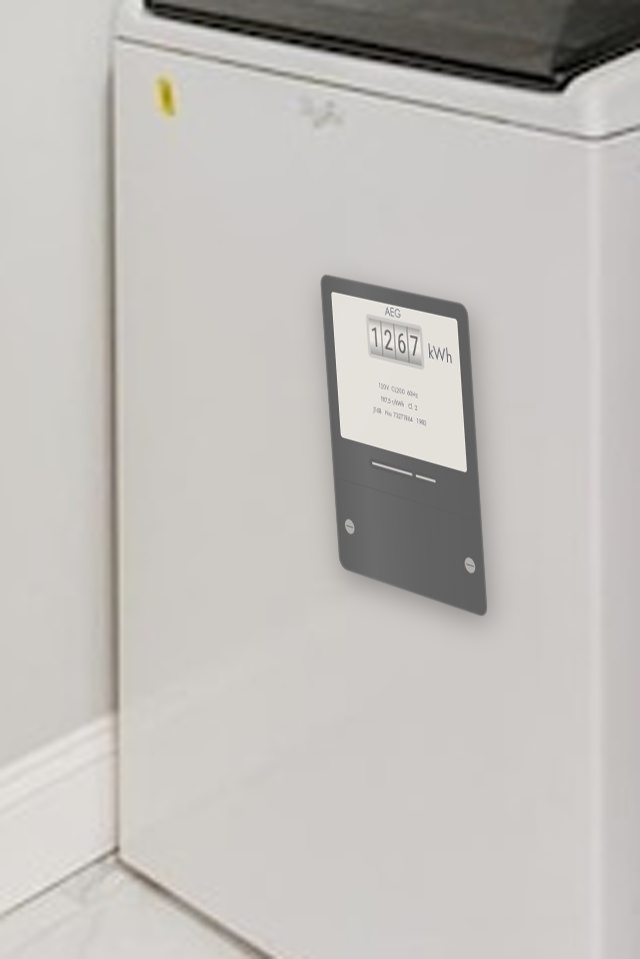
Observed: value=1267 unit=kWh
